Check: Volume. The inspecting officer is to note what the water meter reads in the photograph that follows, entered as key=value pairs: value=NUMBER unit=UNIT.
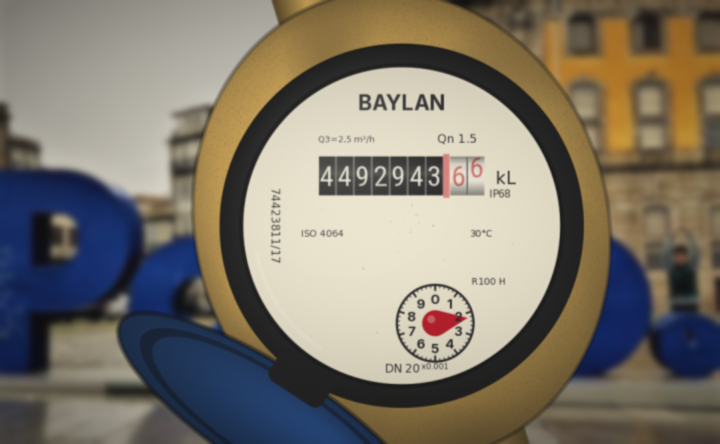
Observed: value=4492943.662 unit=kL
